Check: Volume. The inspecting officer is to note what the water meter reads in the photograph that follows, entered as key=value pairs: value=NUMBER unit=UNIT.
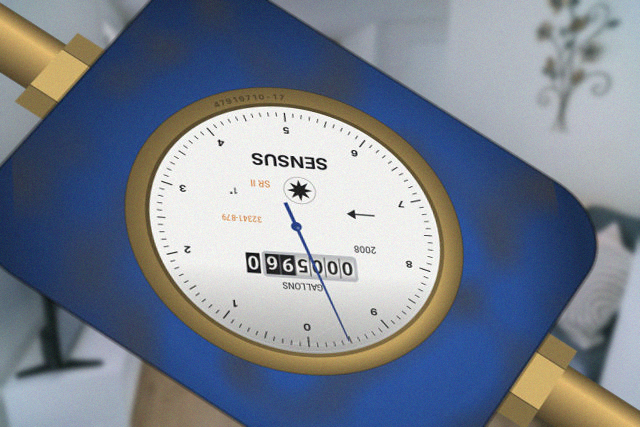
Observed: value=5959.5 unit=gal
